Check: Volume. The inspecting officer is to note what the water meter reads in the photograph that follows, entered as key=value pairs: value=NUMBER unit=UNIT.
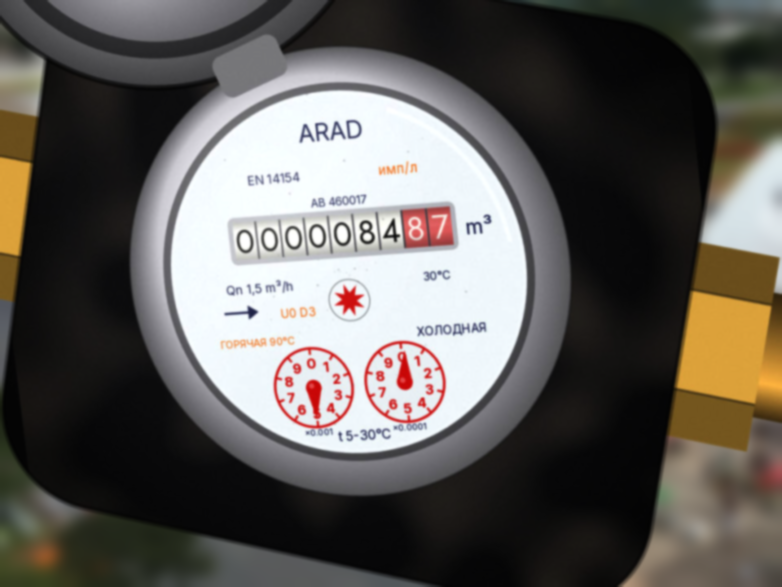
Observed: value=84.8750 unit=m³
